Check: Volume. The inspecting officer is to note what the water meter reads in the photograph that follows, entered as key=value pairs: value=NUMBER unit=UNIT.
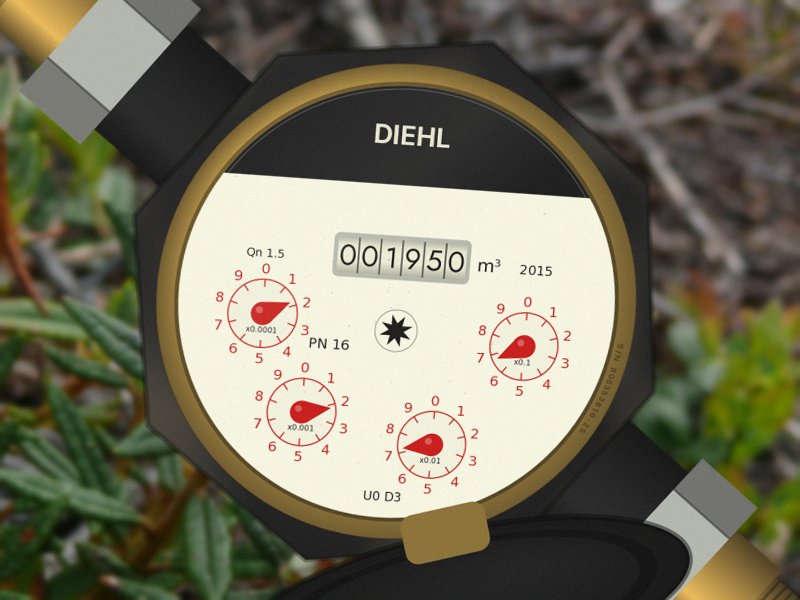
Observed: value=1950.6721 unit=m³
